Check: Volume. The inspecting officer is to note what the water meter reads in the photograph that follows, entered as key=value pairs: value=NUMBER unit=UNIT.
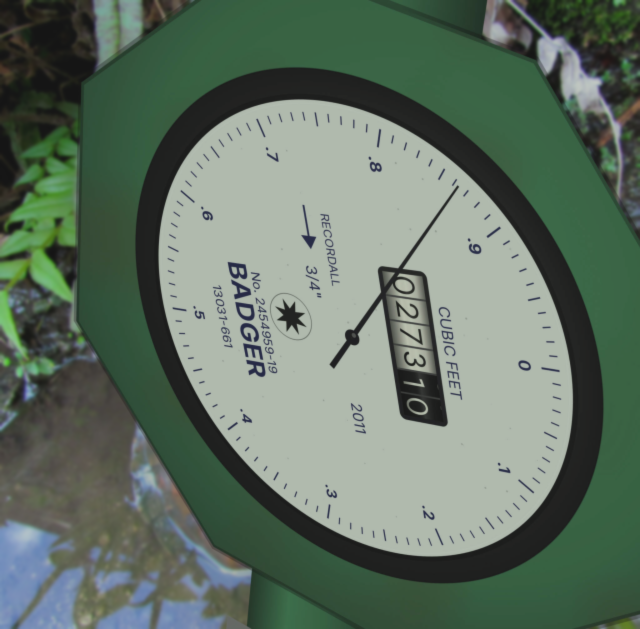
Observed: value=27309.86 unit=ft³
